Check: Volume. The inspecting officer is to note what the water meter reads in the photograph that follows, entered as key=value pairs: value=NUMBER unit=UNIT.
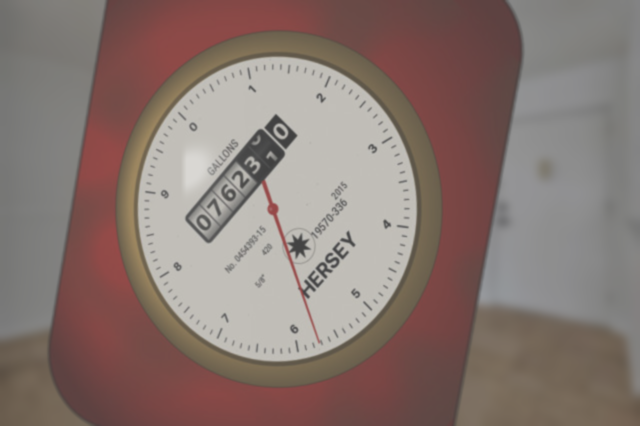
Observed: value=762305.7 unit=gal
